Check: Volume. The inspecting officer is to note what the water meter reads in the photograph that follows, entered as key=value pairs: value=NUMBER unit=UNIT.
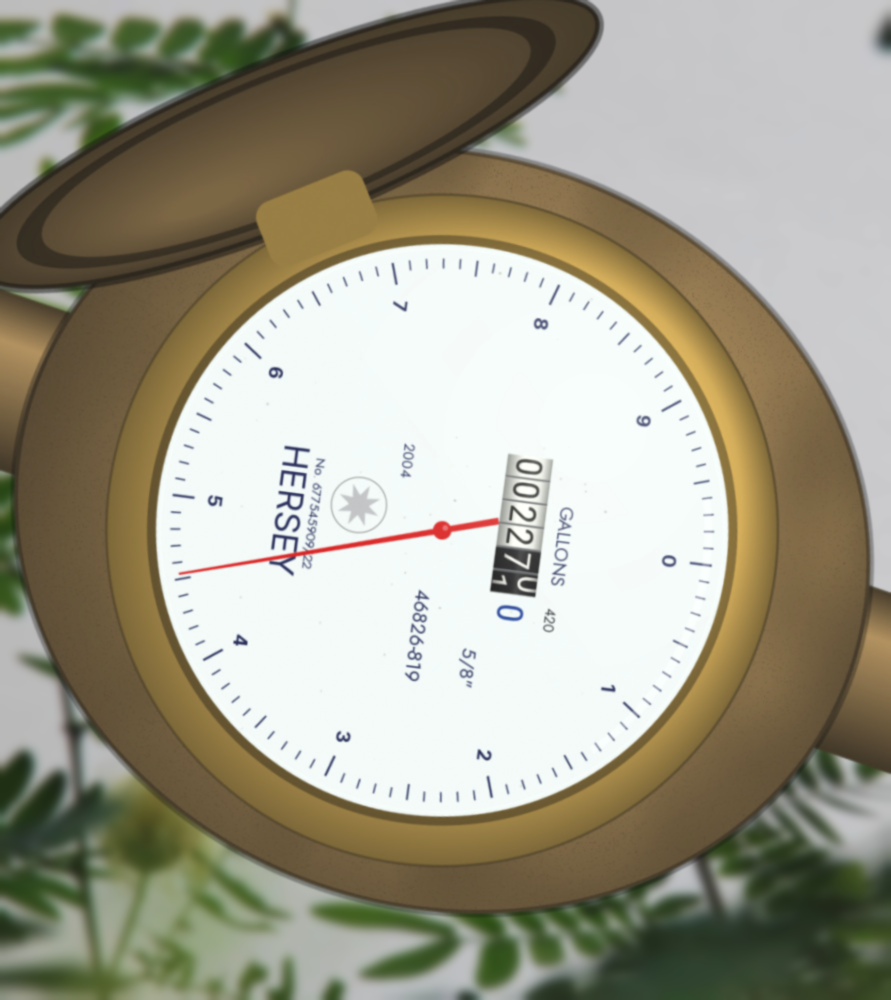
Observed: value=22704.5 unit=gal
